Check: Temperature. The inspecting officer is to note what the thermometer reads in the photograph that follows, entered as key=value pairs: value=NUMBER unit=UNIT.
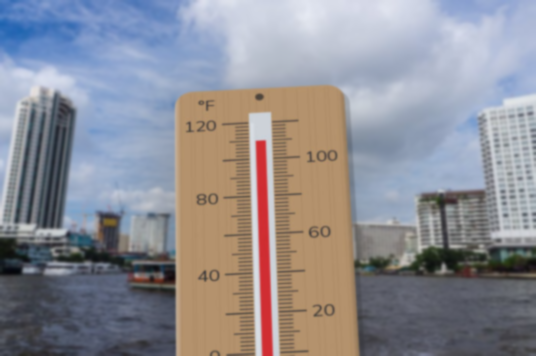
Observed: value=110 unit=°F
